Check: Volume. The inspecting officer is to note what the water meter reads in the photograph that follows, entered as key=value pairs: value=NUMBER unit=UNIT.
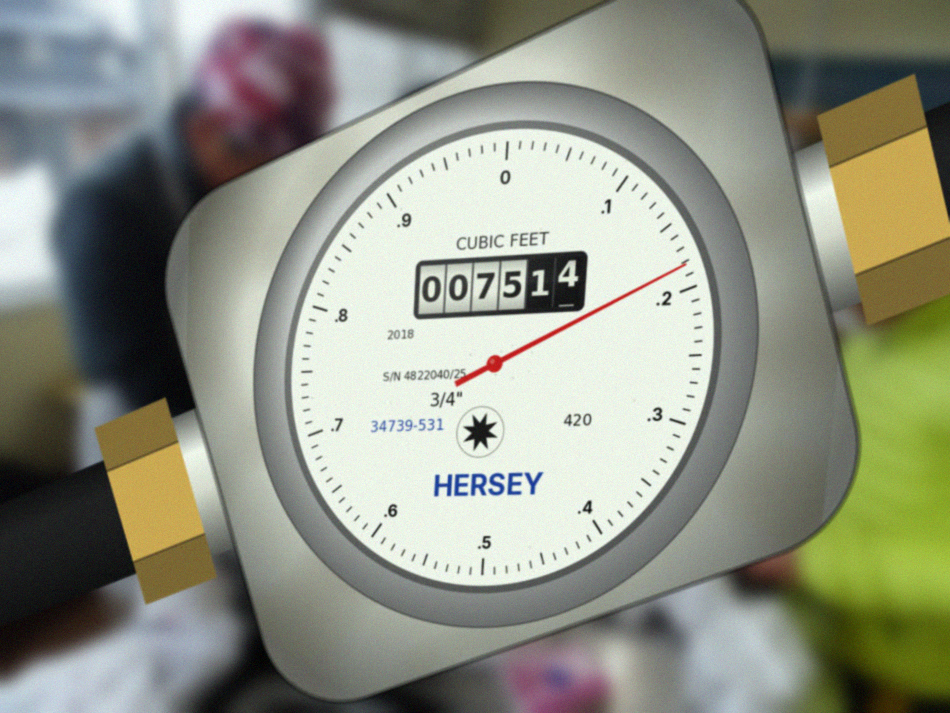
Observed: value=7514.18 unit=ft³
